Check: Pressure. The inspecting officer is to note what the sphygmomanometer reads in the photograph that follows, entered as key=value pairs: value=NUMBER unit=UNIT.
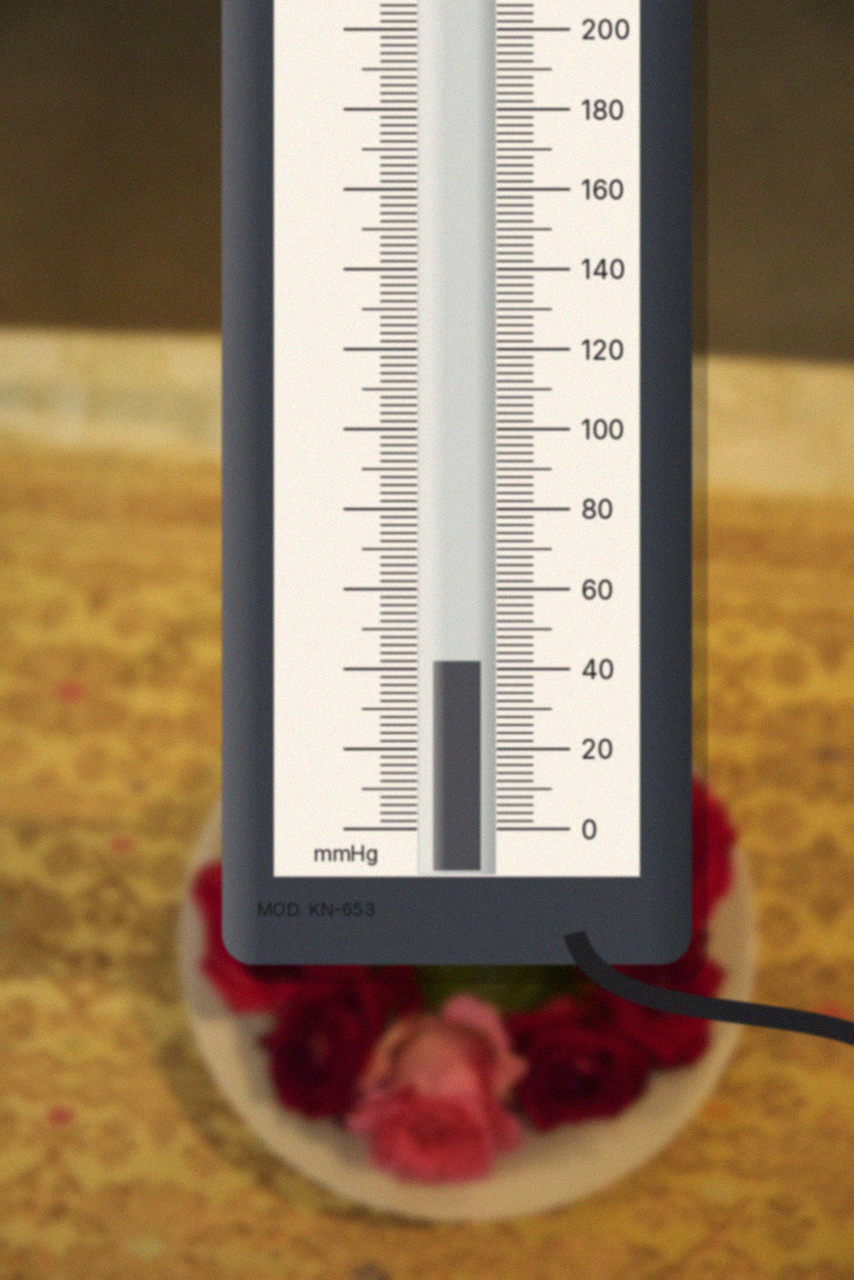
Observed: value=42 unit=mmHg
